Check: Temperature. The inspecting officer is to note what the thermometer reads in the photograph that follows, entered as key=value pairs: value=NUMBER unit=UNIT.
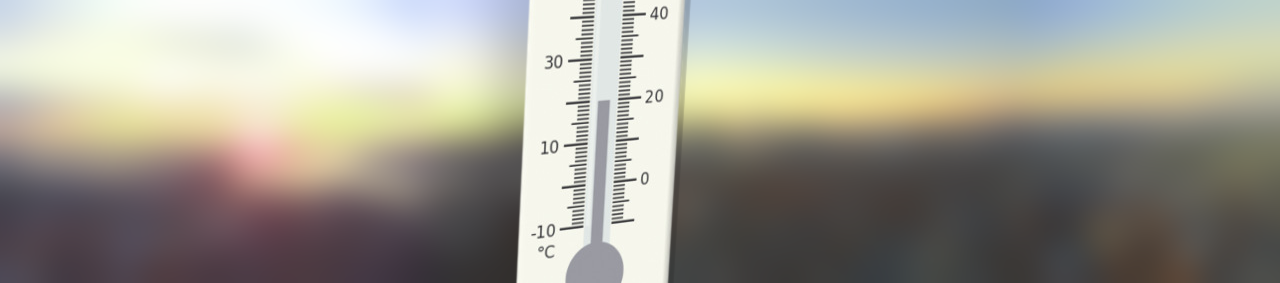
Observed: value=20 unit=°C
